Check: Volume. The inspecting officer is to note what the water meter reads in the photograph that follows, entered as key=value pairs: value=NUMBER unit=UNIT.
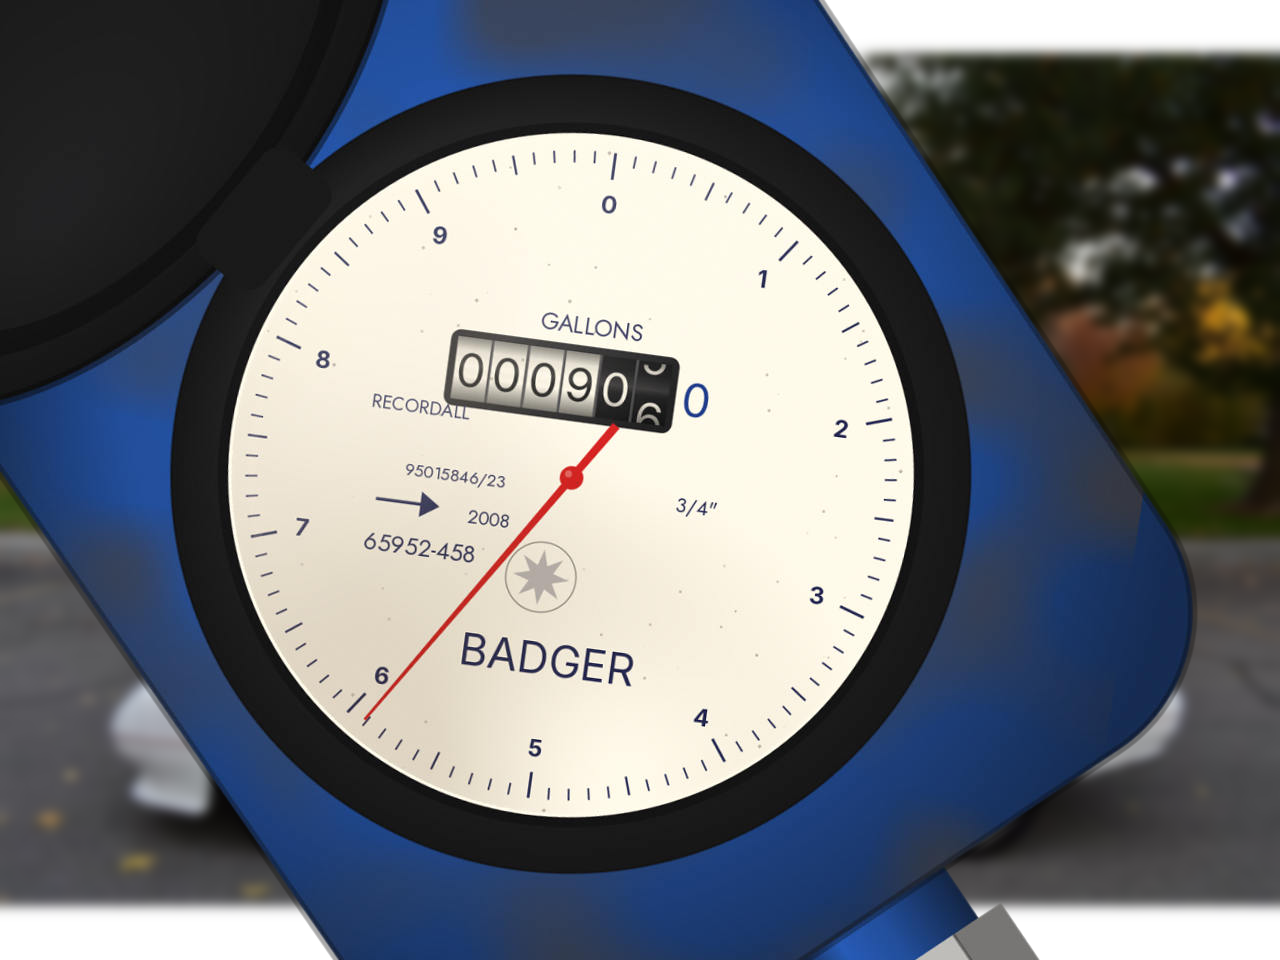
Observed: value=9055.9 unit=gal
